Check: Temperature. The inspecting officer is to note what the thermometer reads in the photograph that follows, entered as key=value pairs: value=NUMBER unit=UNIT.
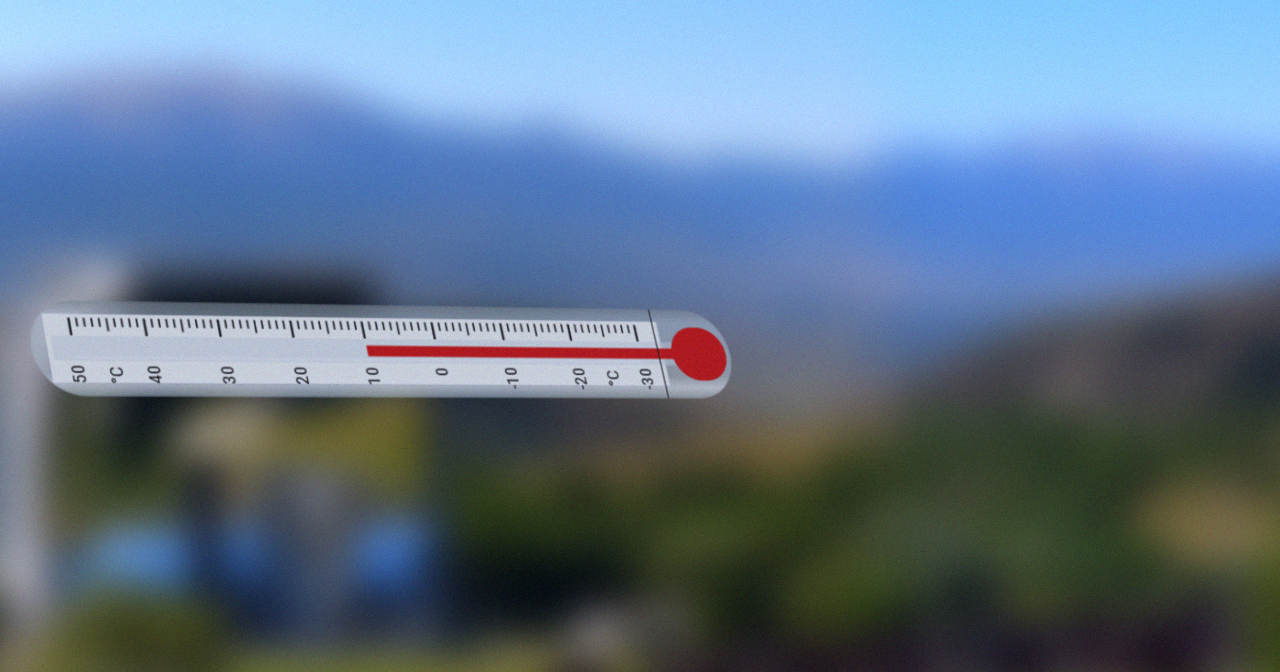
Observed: value=10 unit=°C
